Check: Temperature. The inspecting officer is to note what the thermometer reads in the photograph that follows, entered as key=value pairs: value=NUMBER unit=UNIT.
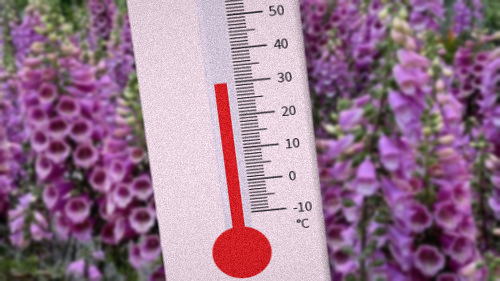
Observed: value=30 unit=°C
